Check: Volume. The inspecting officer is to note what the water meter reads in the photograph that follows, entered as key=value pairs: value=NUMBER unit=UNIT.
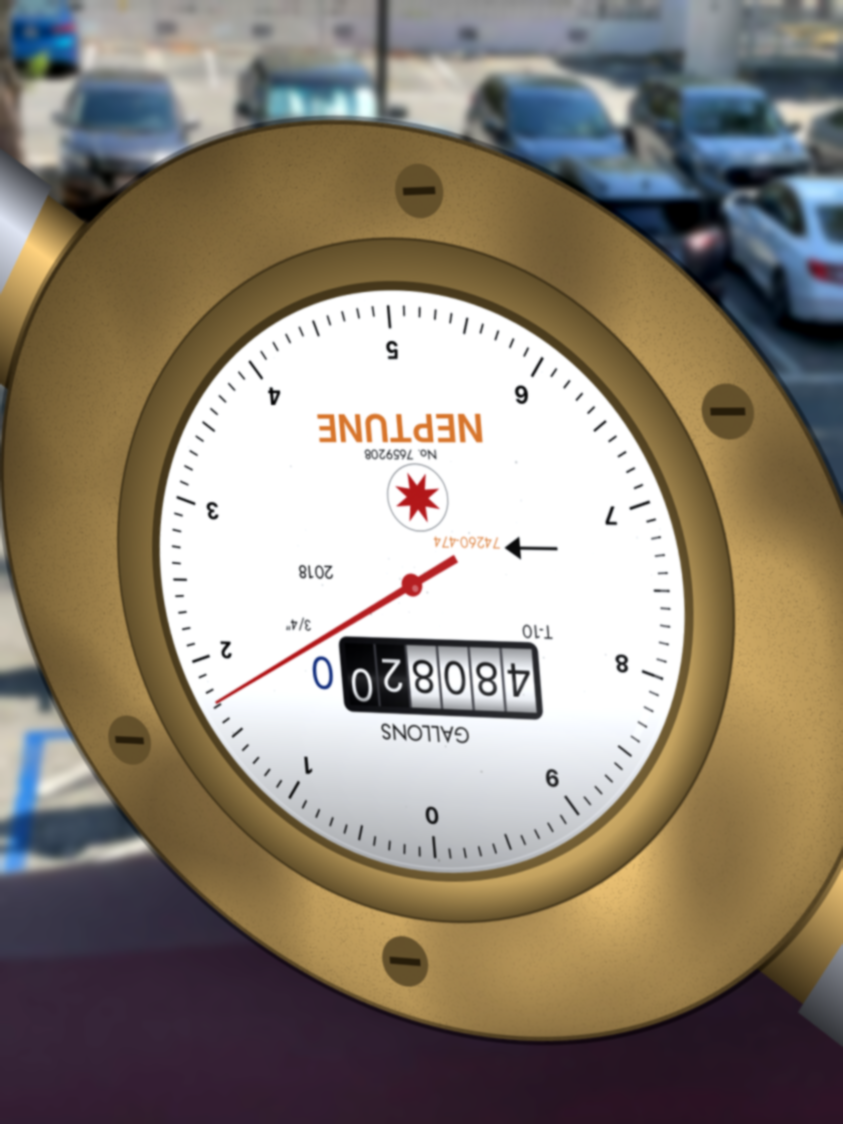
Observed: value=4808201.7 unit=gal
